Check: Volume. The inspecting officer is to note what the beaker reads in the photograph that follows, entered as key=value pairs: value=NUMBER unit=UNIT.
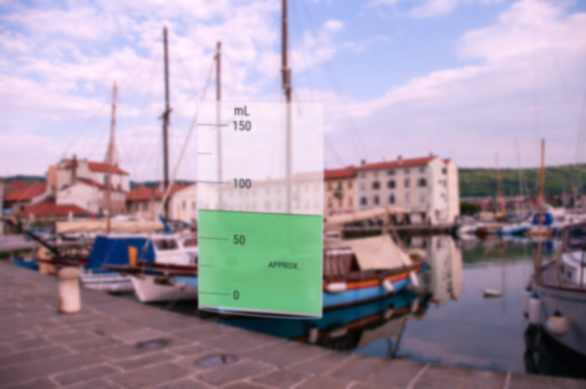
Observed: value=75 unit=mL
